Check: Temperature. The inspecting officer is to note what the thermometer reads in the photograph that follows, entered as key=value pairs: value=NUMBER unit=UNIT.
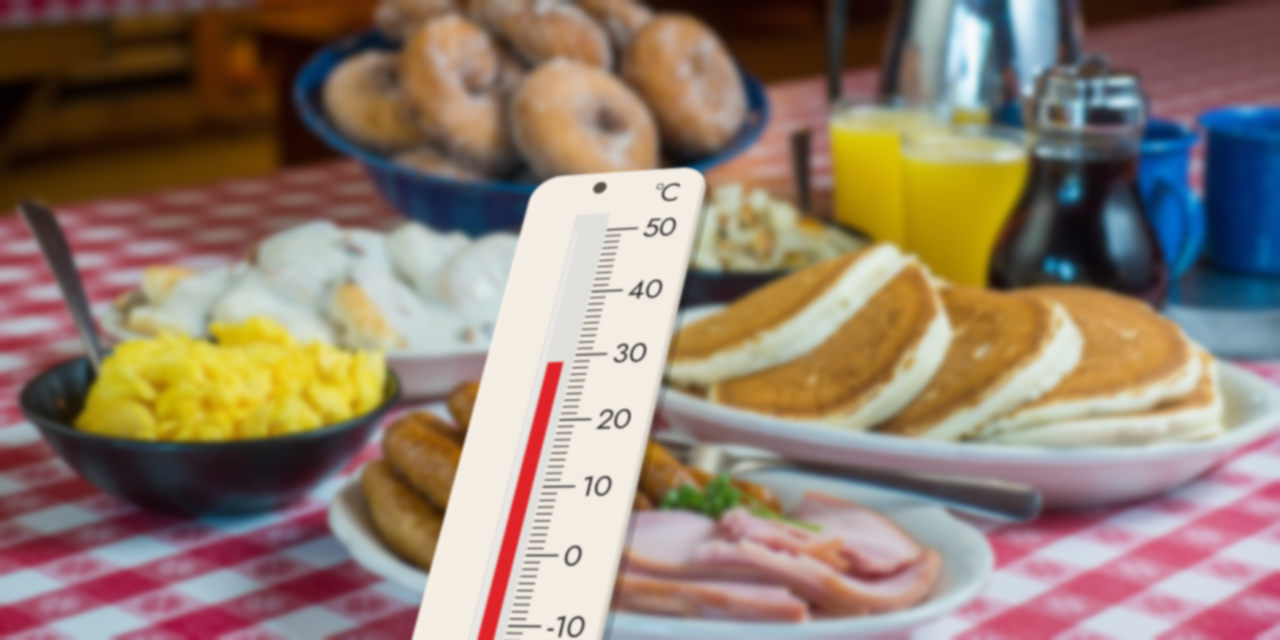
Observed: value=29 unit=°C
